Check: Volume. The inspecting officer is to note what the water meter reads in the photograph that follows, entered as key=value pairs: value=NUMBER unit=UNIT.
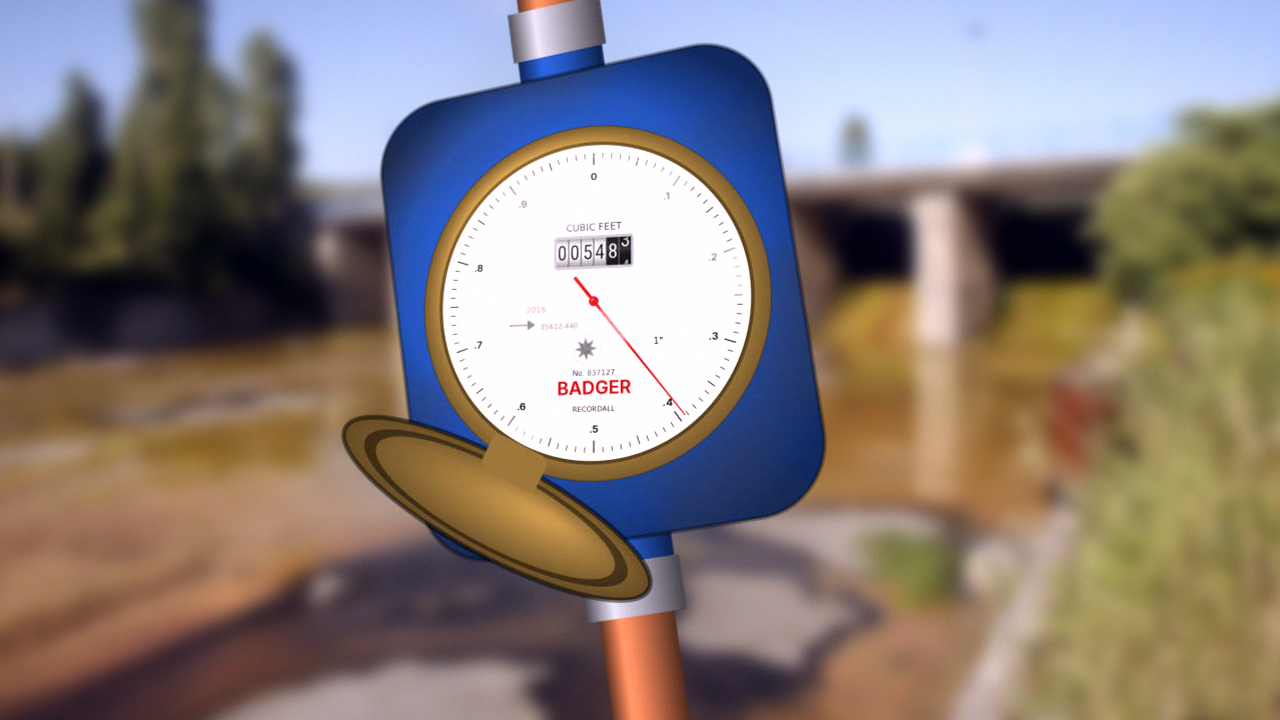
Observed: value=5483.39 unit=ft³
